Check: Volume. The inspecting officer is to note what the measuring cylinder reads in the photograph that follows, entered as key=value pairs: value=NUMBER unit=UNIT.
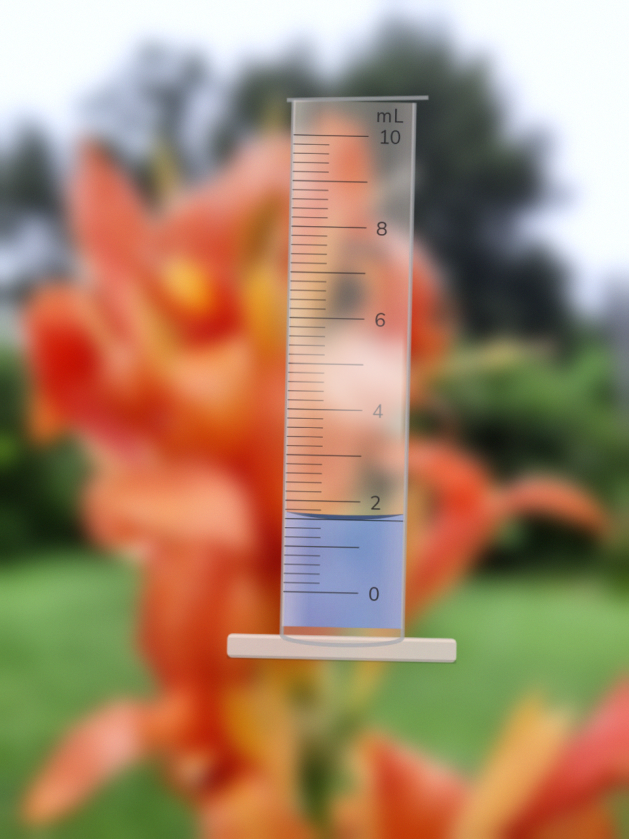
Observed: value=1.6 unit=mL
